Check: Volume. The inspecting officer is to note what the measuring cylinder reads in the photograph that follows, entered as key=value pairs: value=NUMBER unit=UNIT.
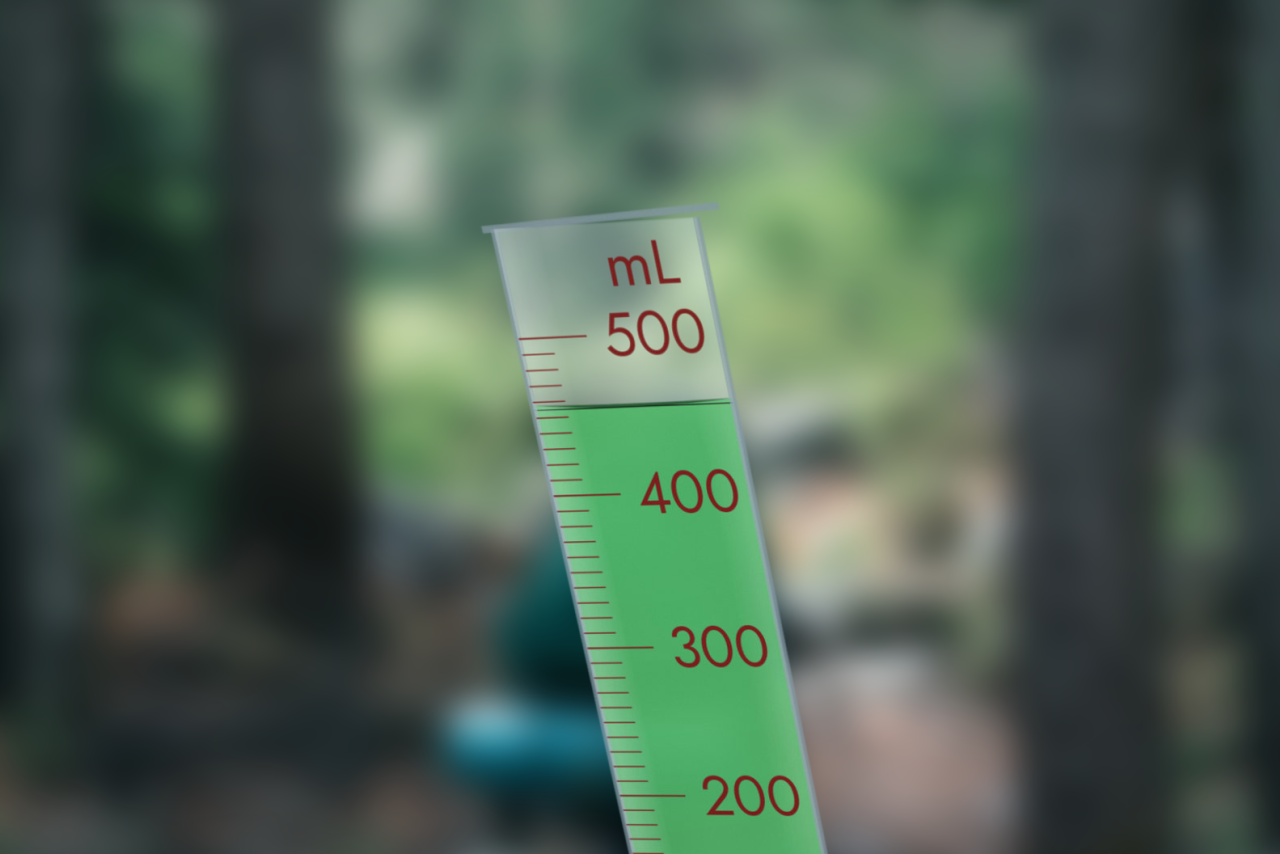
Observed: value=455 unit=mL
